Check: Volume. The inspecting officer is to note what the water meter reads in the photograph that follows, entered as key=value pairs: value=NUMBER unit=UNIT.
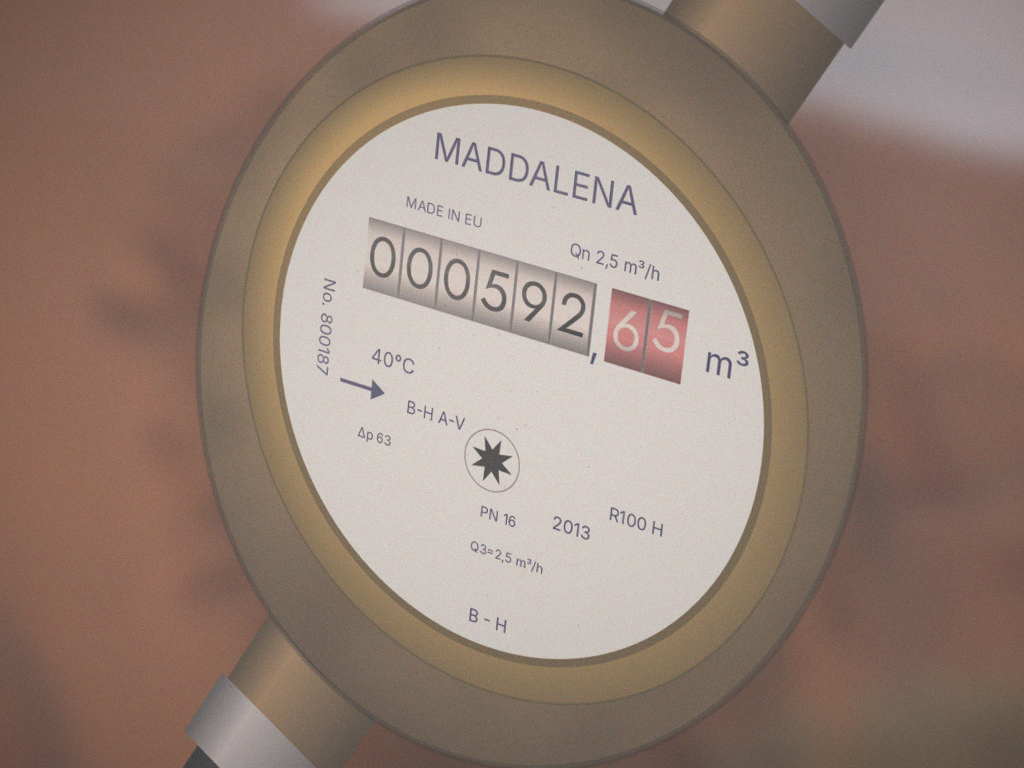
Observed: value=592.65 unit=m³
